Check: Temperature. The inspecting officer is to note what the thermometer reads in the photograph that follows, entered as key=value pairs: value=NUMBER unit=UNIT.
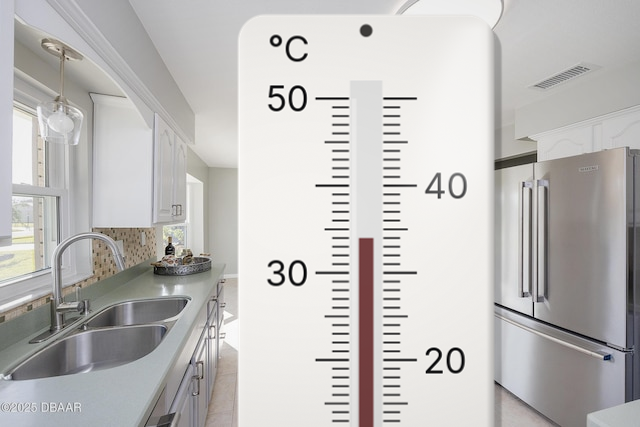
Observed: value=34 unit=°C
